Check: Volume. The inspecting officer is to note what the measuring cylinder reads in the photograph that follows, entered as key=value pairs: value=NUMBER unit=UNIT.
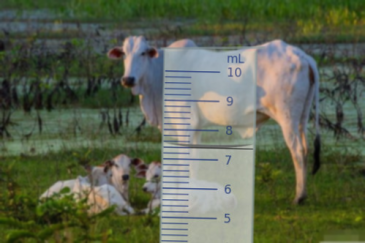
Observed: value=7.4 unit=mL
